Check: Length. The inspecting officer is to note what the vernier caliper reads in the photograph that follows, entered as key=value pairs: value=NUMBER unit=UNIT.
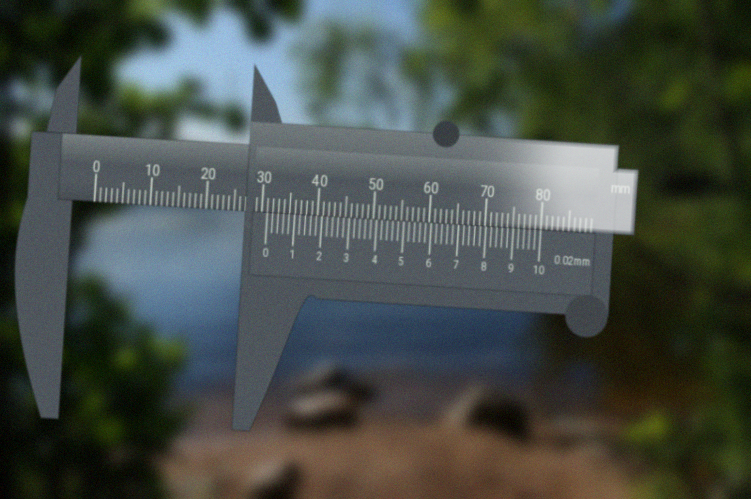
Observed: value=31.0 unit=mm
